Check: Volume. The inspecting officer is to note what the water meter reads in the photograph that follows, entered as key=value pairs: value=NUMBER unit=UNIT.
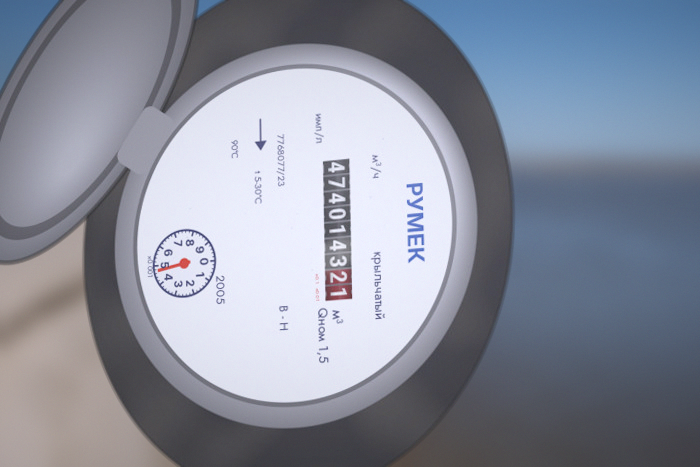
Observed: value=4740143.214 unit=m³
